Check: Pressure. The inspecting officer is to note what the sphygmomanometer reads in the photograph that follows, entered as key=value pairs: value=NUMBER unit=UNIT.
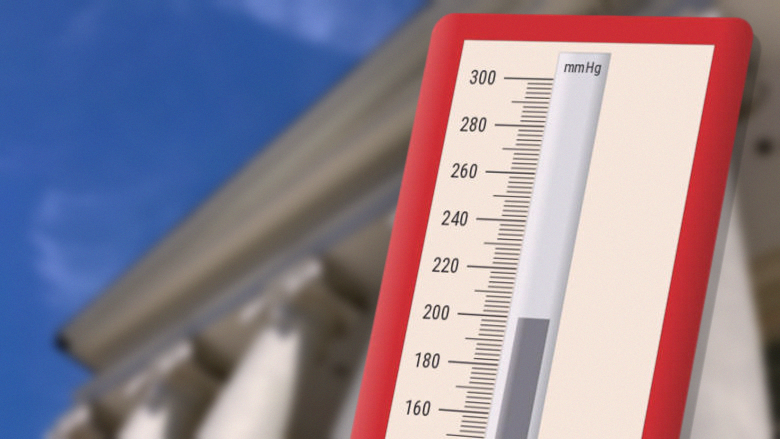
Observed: value=200 unit=mmHg
